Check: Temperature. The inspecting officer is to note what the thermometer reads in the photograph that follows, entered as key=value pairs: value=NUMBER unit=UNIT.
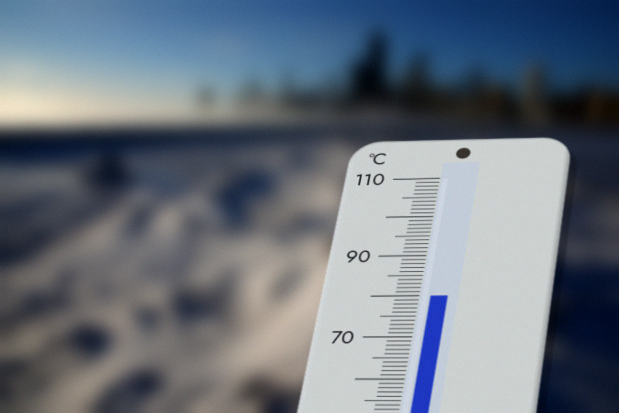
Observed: value=80 unit=°C
